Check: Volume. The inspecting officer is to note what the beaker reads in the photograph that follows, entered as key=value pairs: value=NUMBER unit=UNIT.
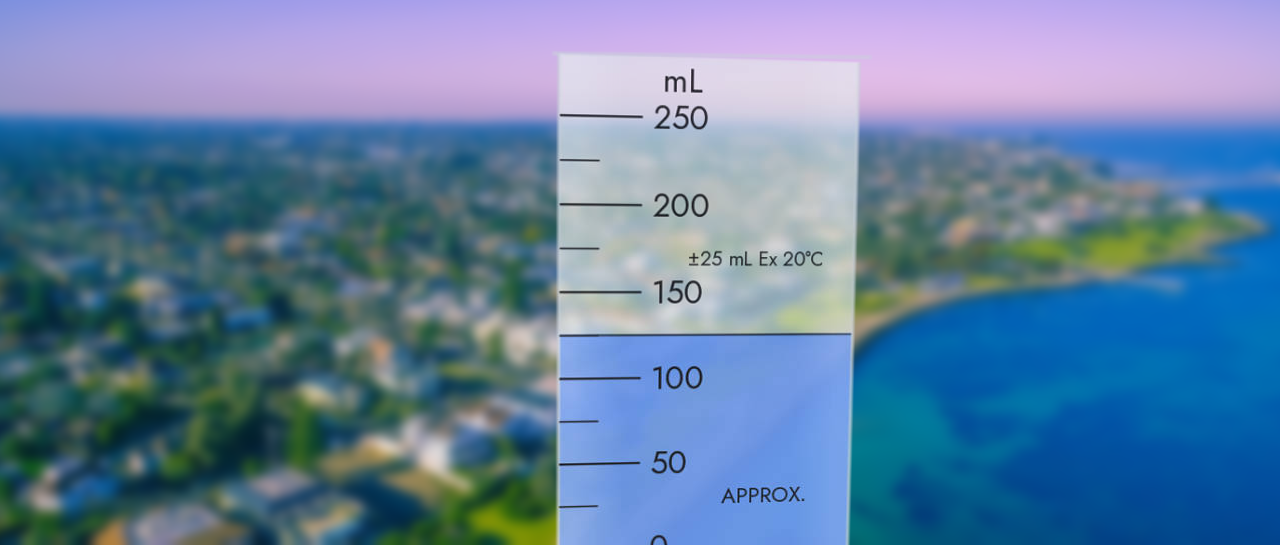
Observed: value=125 unit=mL
